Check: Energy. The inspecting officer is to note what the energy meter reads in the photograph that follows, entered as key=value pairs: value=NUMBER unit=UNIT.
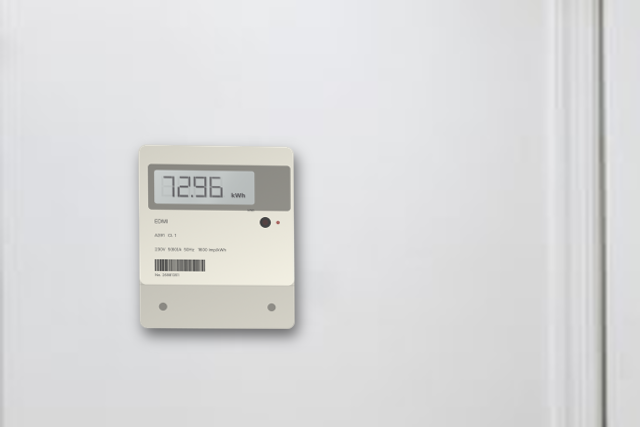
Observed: value=72.96 unit=kWh
